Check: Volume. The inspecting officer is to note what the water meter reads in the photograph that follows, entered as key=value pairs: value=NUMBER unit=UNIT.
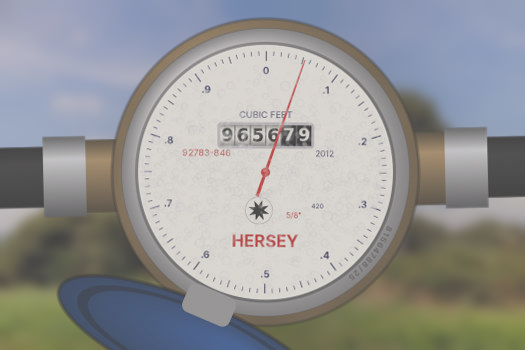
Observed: value=965679.05 unit=ft³
